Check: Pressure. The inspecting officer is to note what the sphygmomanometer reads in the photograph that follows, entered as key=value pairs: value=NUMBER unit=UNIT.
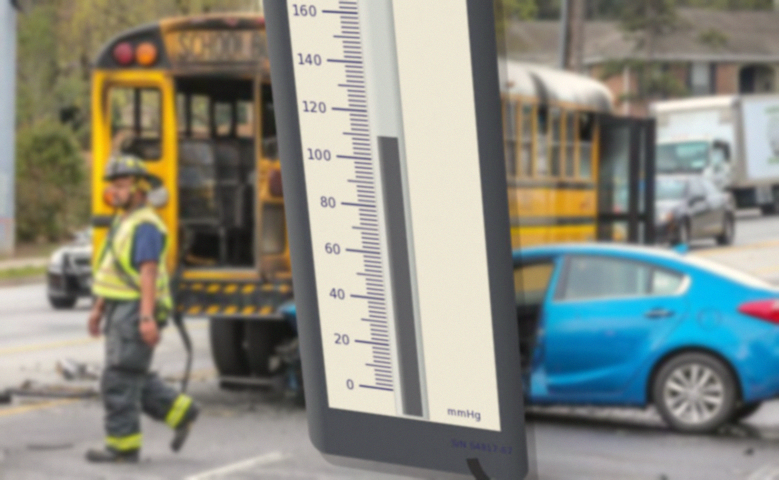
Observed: value=110 unit=mmHg
